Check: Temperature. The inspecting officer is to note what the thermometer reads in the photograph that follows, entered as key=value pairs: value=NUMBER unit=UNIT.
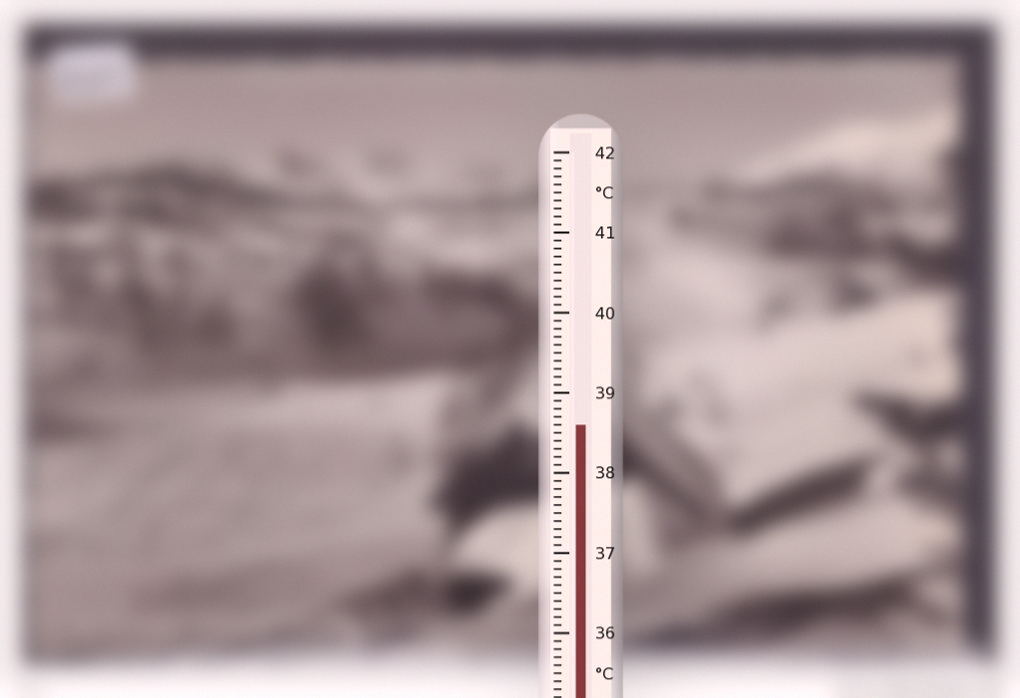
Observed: value=38.6 unit=°C
